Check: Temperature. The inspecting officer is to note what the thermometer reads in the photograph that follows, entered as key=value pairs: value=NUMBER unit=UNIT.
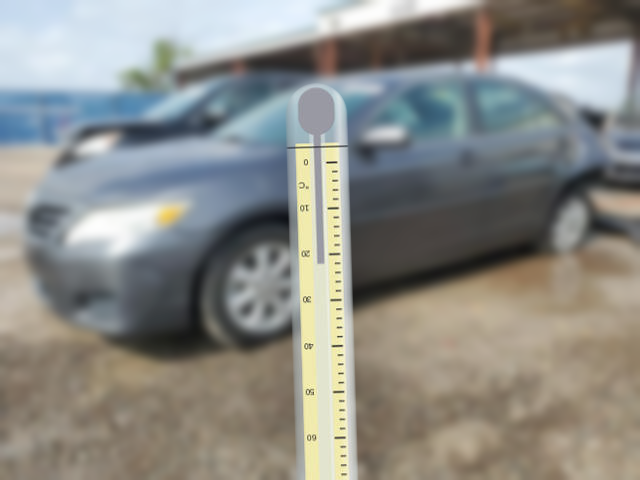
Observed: value=22 unit=°C
